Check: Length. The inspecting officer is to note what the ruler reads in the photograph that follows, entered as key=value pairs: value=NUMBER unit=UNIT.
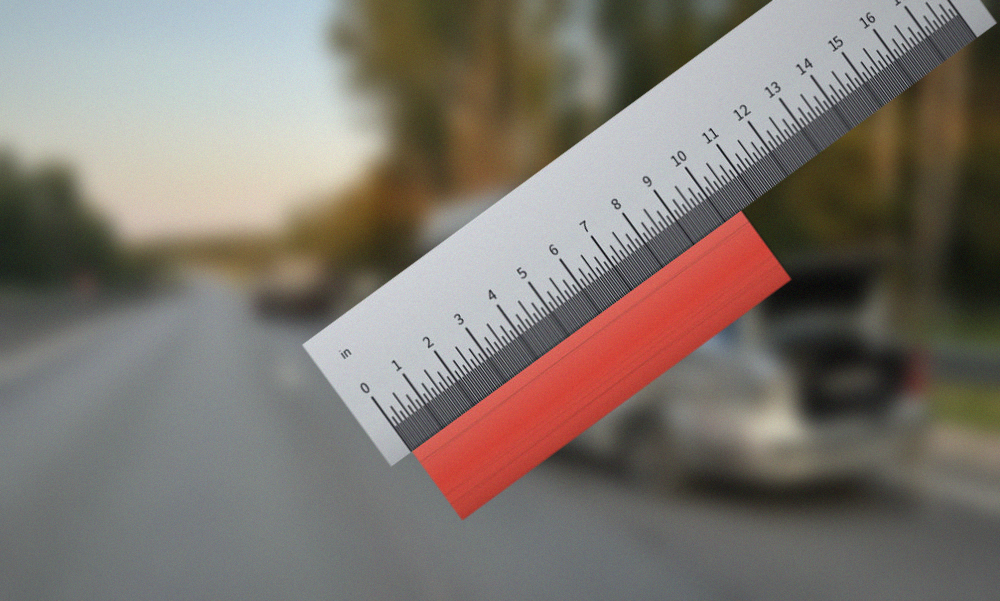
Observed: value=10.5 unit=in
